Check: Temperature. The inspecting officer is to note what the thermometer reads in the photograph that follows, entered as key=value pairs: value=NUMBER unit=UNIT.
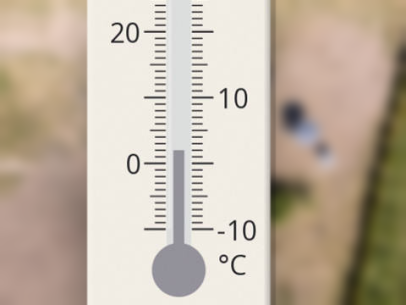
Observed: value=2 unit=°C
